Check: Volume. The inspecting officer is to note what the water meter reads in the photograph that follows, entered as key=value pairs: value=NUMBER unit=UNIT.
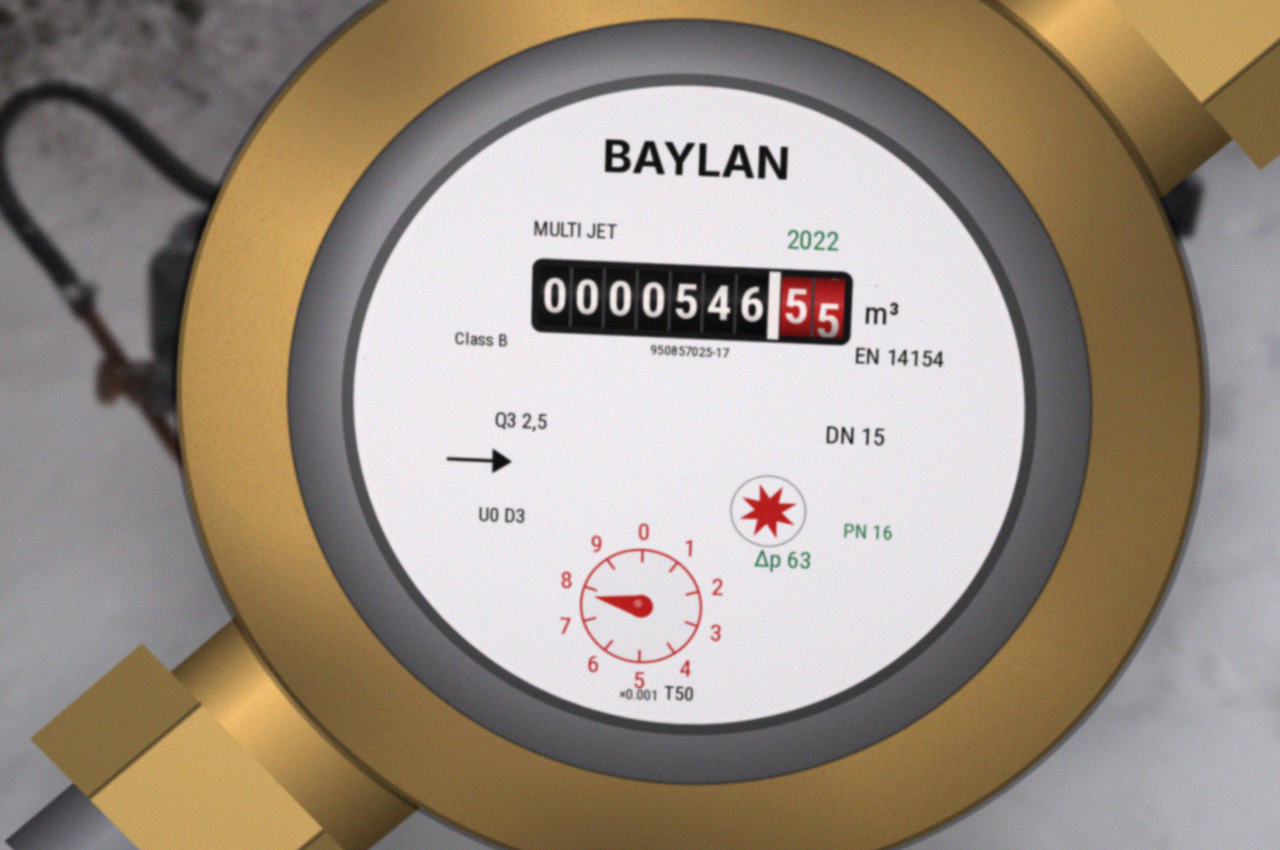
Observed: value=546.547 unit=m³
